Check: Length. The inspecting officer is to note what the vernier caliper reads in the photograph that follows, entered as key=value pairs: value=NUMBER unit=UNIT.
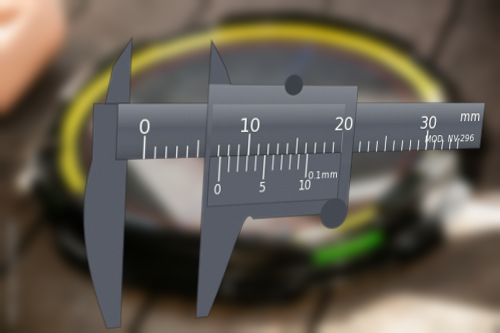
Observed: value=7.2 unit=mm
